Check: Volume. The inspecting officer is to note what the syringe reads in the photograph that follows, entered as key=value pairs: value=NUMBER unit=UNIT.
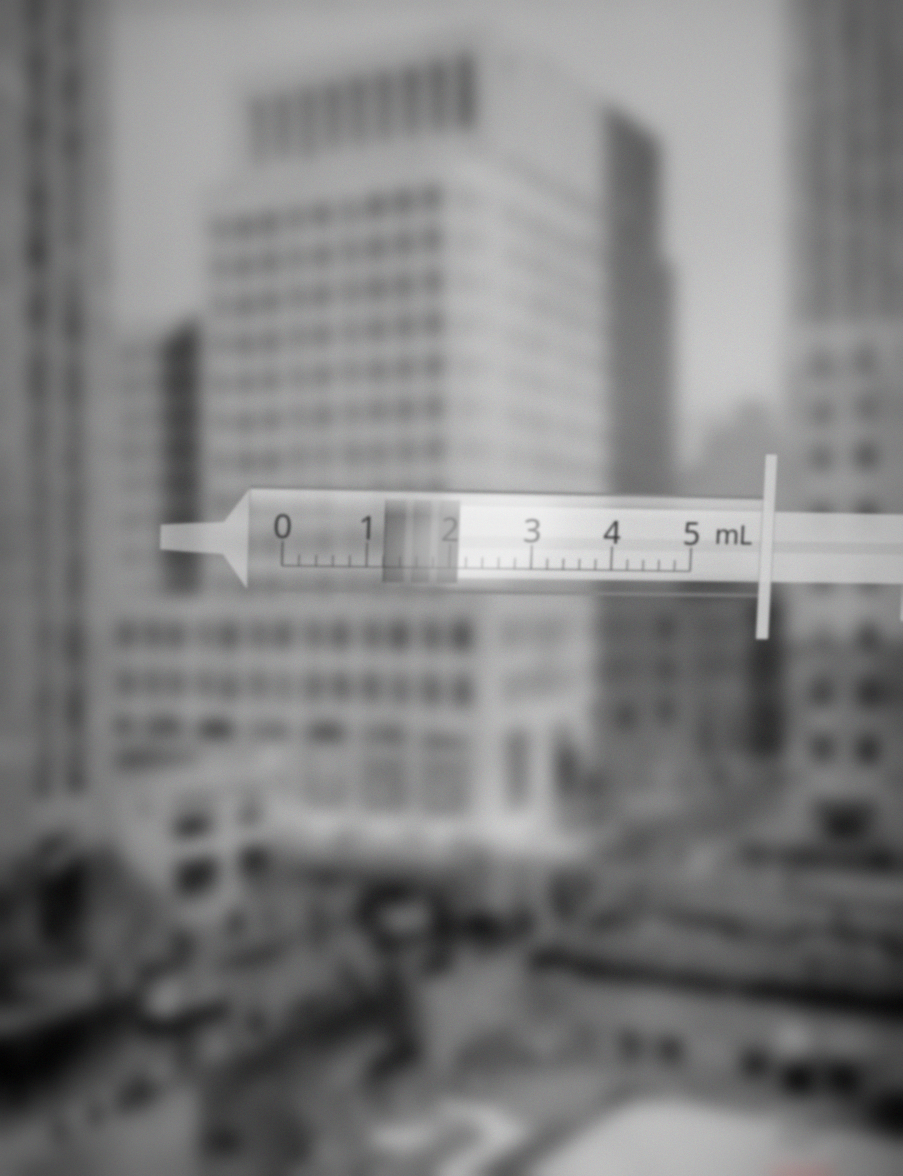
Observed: value=1.2 unit=mL
